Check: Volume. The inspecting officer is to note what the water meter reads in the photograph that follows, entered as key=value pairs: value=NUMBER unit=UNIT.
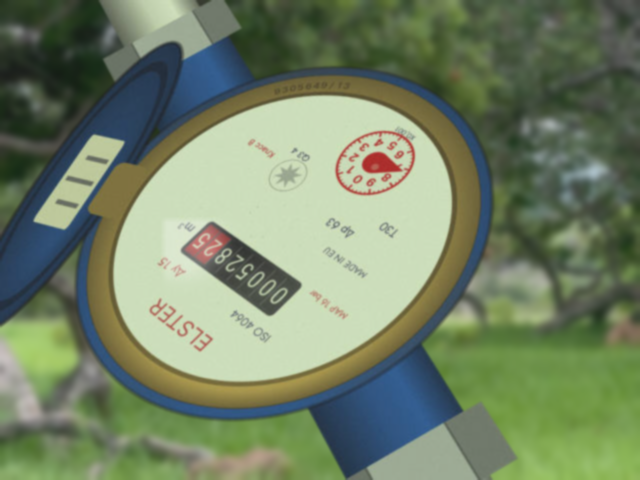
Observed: value=528.257 unit=m³
